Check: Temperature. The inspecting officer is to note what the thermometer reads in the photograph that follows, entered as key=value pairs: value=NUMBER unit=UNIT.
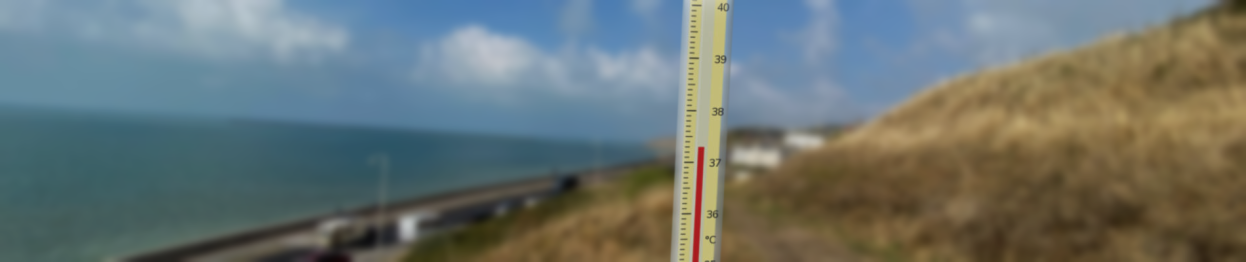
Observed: value=37.3 unit=°C
